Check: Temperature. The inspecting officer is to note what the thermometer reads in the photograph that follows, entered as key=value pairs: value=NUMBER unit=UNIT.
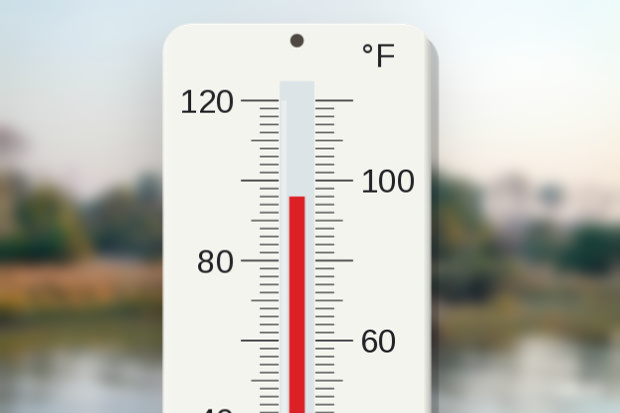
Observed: value=96 unit=°F
